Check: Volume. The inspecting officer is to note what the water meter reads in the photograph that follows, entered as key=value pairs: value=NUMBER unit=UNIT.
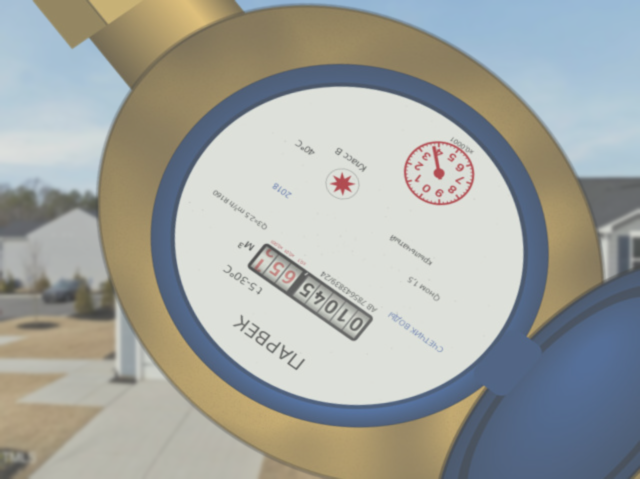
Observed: value=1045.6513 unit=m³
